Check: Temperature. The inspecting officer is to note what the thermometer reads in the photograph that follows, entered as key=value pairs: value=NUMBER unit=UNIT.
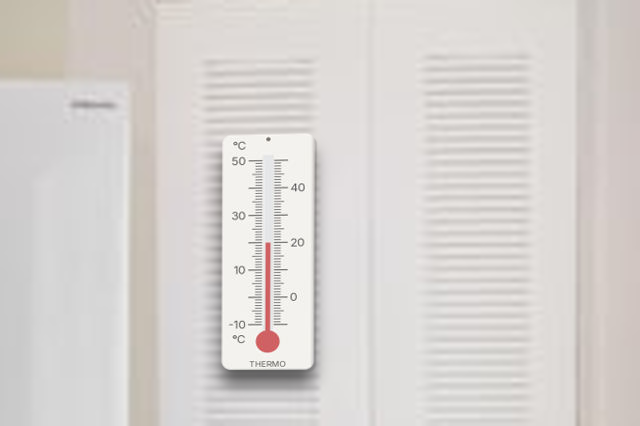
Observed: value=20 unit=°C
